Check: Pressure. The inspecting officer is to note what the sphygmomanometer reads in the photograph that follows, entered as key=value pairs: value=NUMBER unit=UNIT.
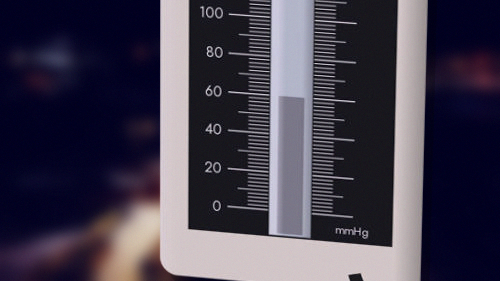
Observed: value=60 unit=mmHg
